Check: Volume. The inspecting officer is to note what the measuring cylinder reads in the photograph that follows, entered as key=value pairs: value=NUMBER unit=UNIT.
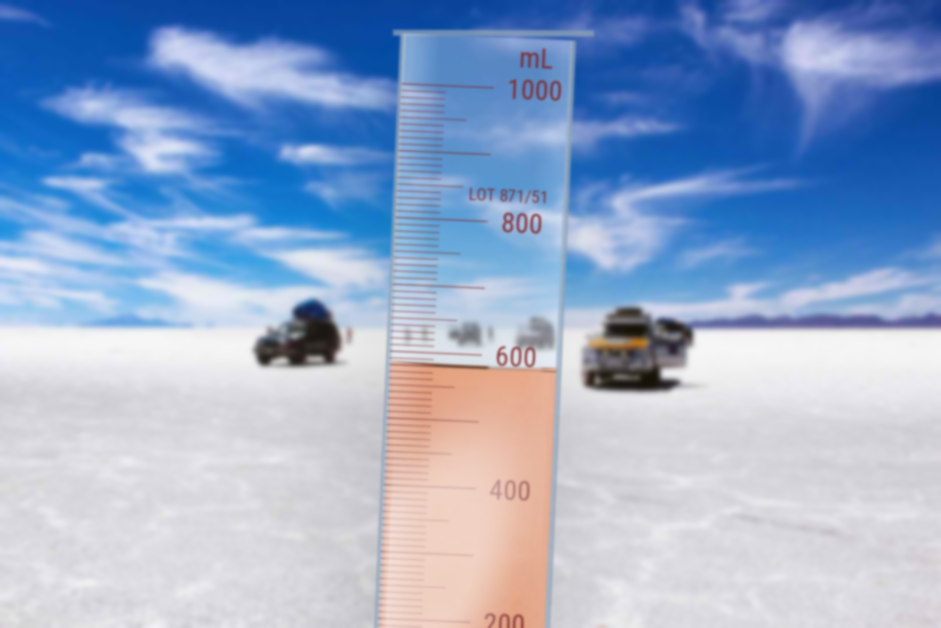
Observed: value=580 unit=mL
